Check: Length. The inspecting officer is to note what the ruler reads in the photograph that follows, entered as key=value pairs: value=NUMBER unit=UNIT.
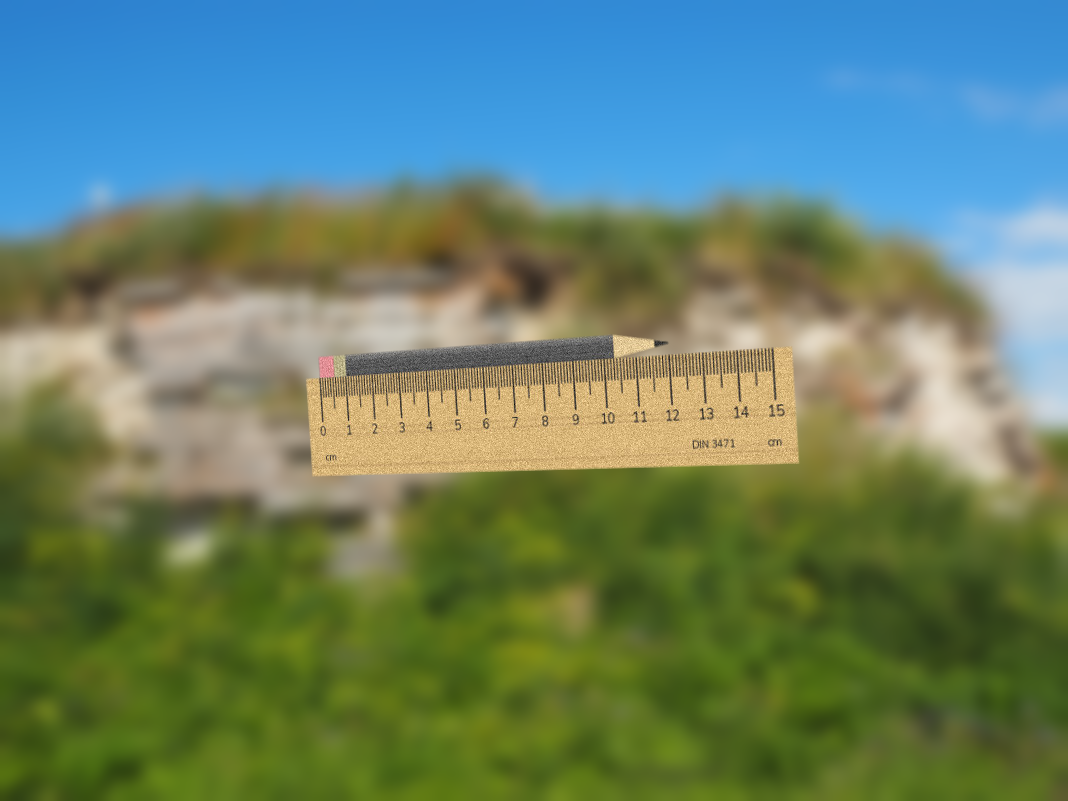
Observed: value=12 unit=cm
